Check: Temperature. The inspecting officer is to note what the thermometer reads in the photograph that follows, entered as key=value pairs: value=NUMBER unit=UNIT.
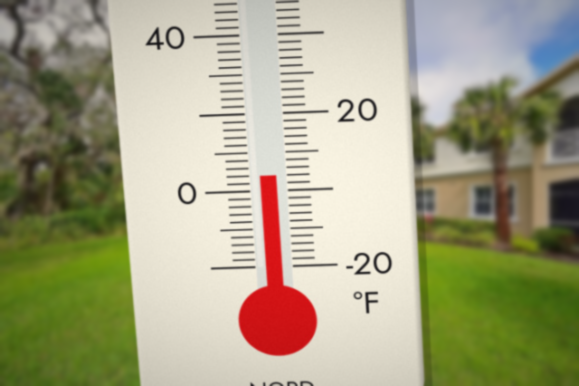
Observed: value=4 unit=°F
